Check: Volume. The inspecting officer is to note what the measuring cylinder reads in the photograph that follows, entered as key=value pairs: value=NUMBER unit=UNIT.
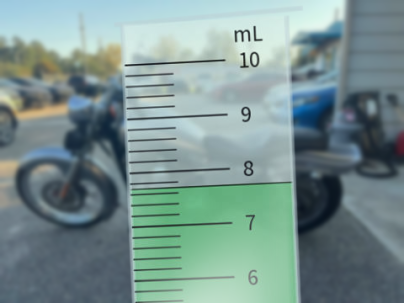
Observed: value=7.7 unit=mL
